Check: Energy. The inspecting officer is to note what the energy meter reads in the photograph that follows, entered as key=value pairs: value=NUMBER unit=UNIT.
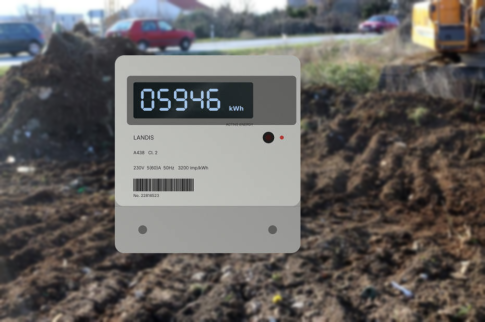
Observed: value=5946 unit=kWh
